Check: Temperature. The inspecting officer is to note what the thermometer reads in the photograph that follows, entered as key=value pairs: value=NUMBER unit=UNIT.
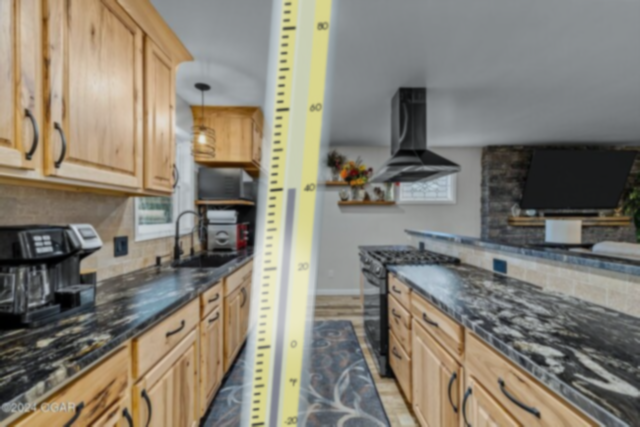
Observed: value=40 unit=°F
